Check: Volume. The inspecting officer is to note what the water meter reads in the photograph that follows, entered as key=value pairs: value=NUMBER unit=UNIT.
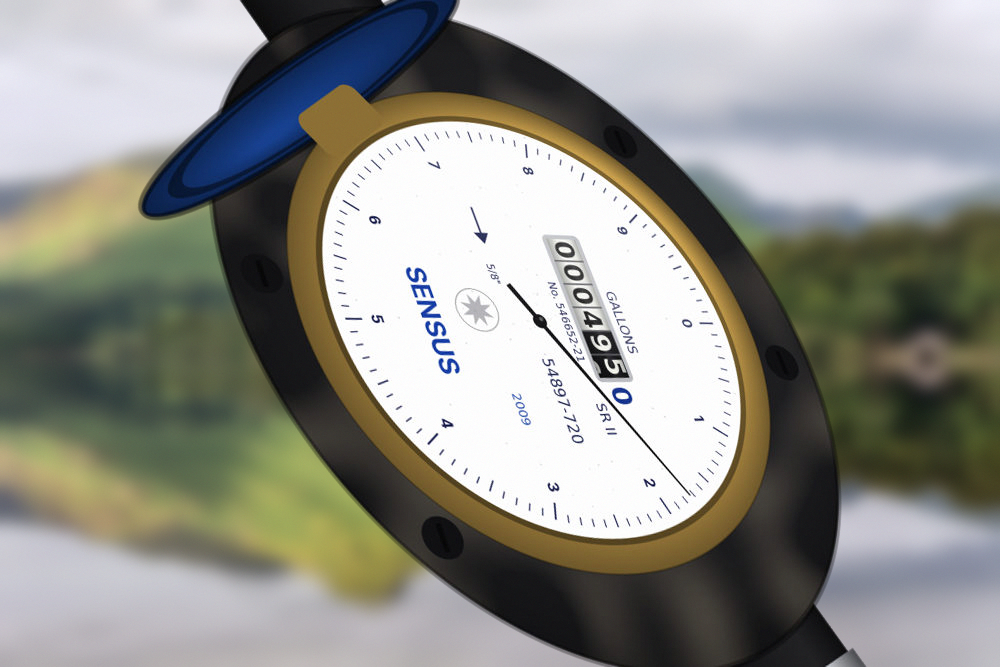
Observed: value=4951.7 unit=gal
